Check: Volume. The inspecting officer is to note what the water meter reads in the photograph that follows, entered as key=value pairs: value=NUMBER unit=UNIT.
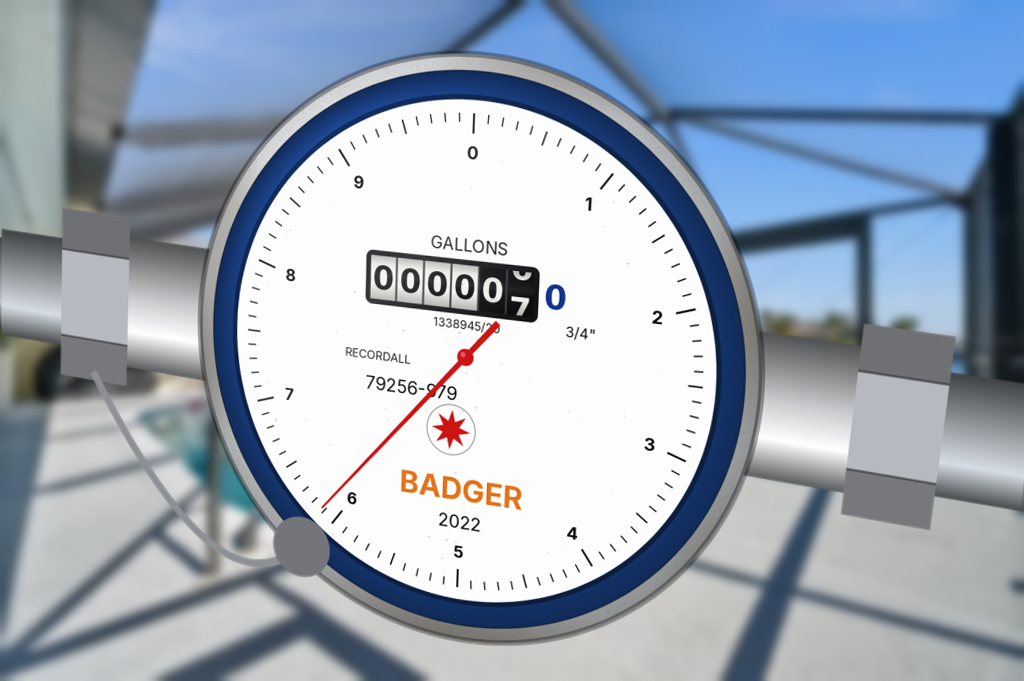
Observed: value=66.1 unit=gal
